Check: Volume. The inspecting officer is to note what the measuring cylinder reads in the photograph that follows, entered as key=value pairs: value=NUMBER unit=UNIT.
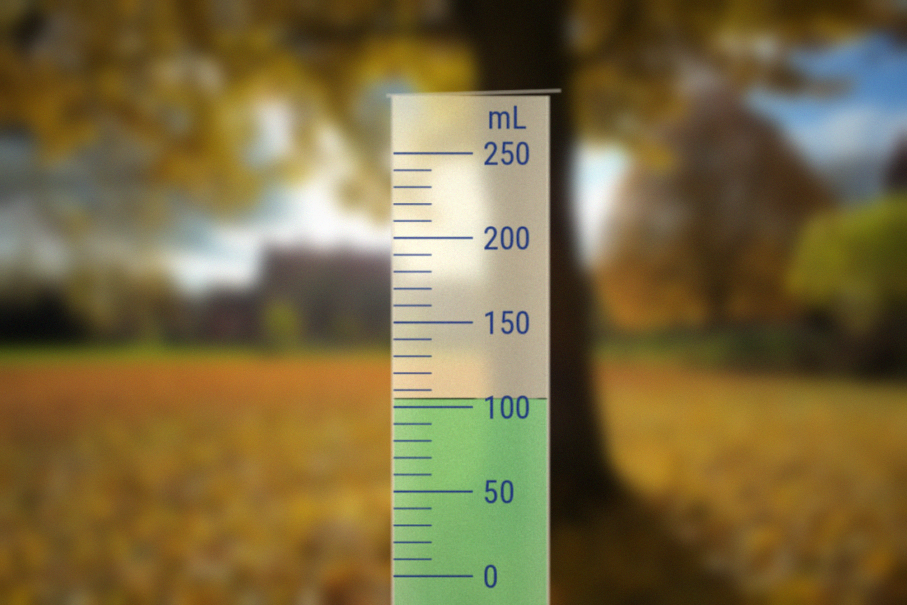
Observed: value=105 unit=mL
